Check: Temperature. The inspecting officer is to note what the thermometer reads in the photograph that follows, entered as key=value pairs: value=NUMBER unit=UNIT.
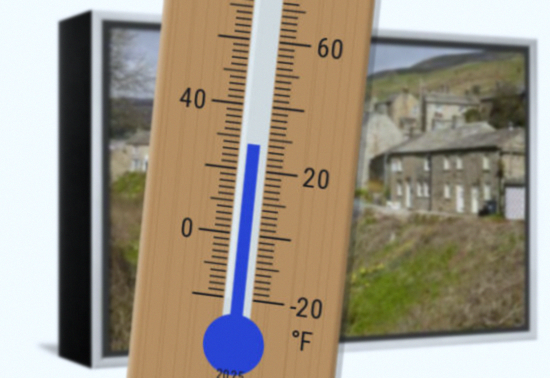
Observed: value=28 unit=°F
